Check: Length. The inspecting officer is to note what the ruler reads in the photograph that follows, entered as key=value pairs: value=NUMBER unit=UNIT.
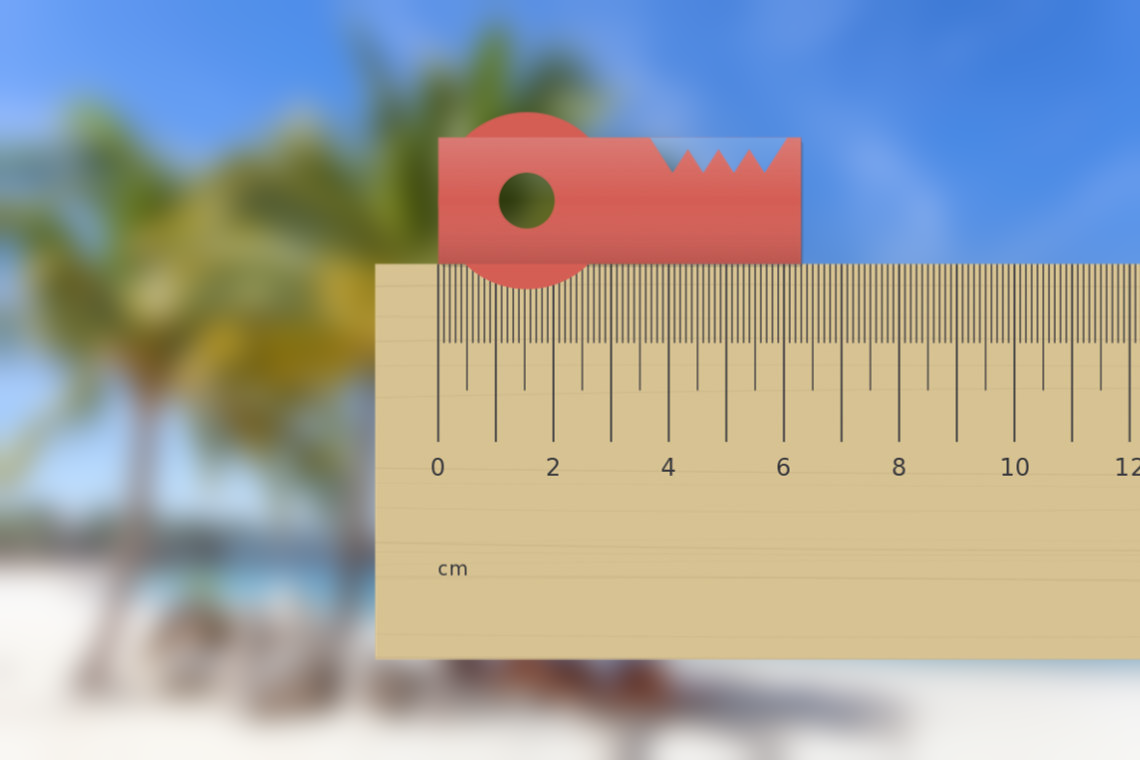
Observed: value=6.3 unit=cm
